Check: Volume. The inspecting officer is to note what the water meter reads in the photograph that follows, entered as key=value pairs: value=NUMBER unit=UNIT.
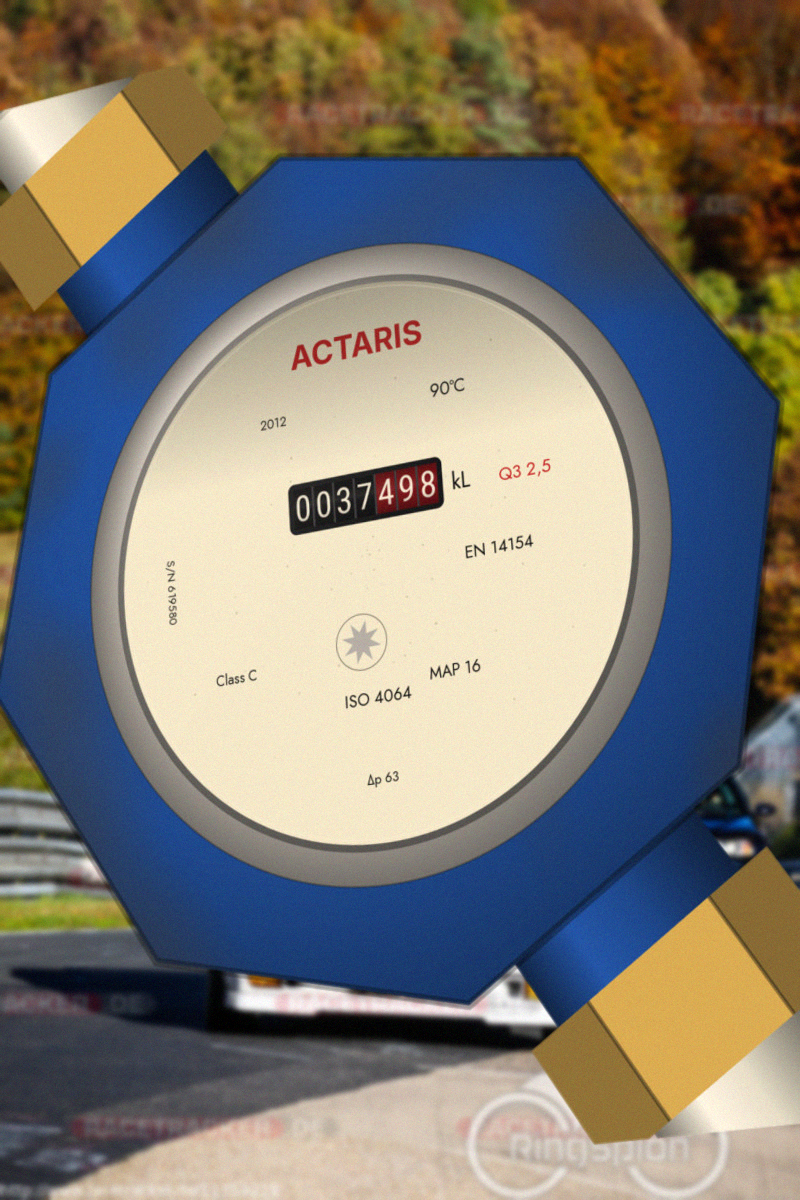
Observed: value=37.498 unit=kL
